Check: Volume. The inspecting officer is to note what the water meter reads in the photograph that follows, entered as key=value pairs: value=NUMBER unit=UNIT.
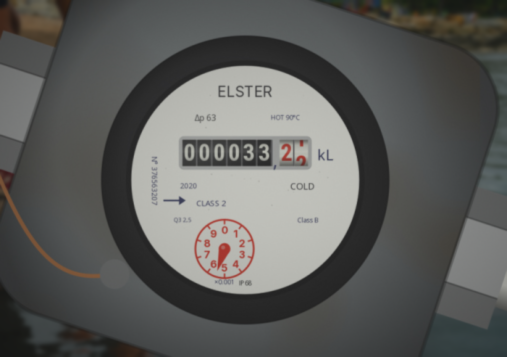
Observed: value=33.215 unit=kL
